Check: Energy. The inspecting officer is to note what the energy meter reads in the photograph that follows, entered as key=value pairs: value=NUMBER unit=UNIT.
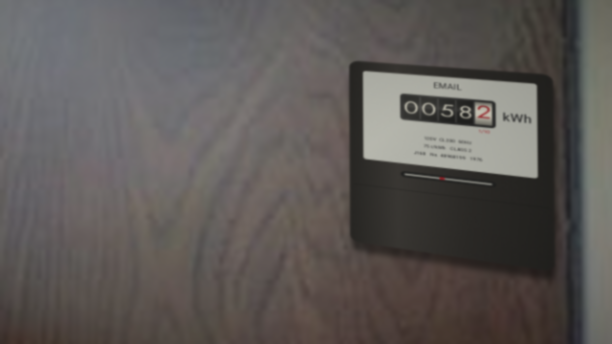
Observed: value=58.2 unit=kWh
